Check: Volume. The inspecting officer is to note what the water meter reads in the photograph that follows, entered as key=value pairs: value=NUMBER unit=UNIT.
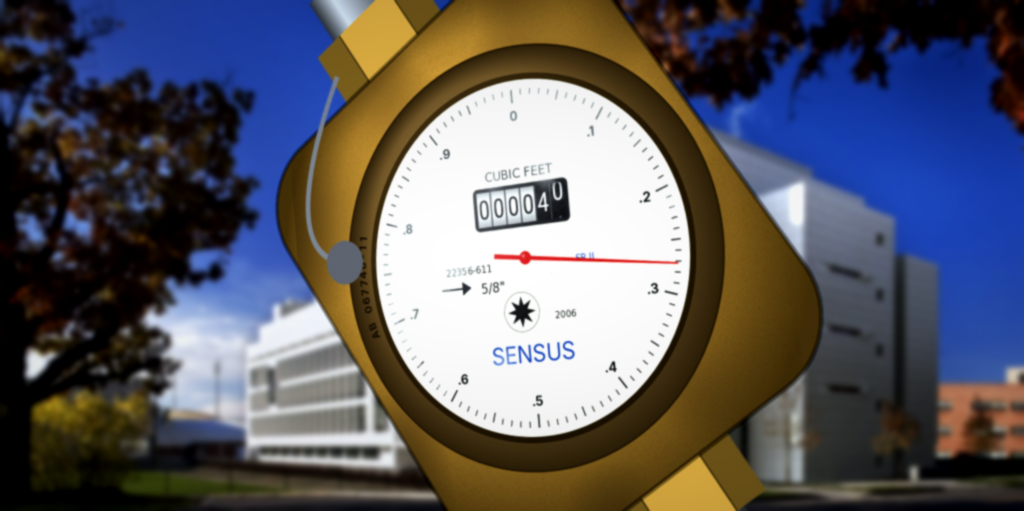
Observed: value=40.27 unit=ft³
